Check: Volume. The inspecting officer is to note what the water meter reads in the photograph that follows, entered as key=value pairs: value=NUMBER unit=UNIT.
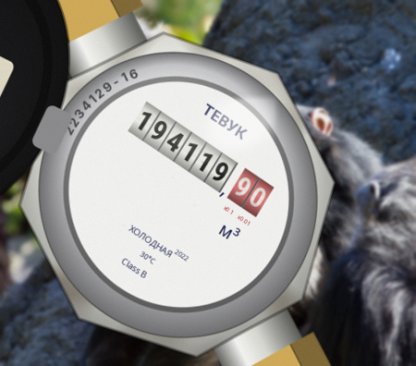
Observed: value=194119.90 unit=m³
